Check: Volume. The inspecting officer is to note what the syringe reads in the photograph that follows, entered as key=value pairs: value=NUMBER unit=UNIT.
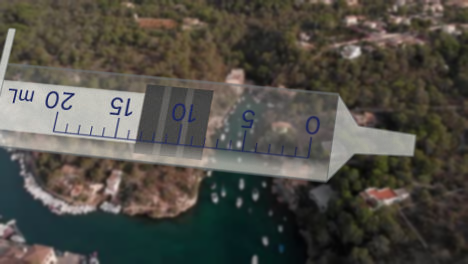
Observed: value=8 unit=mL
